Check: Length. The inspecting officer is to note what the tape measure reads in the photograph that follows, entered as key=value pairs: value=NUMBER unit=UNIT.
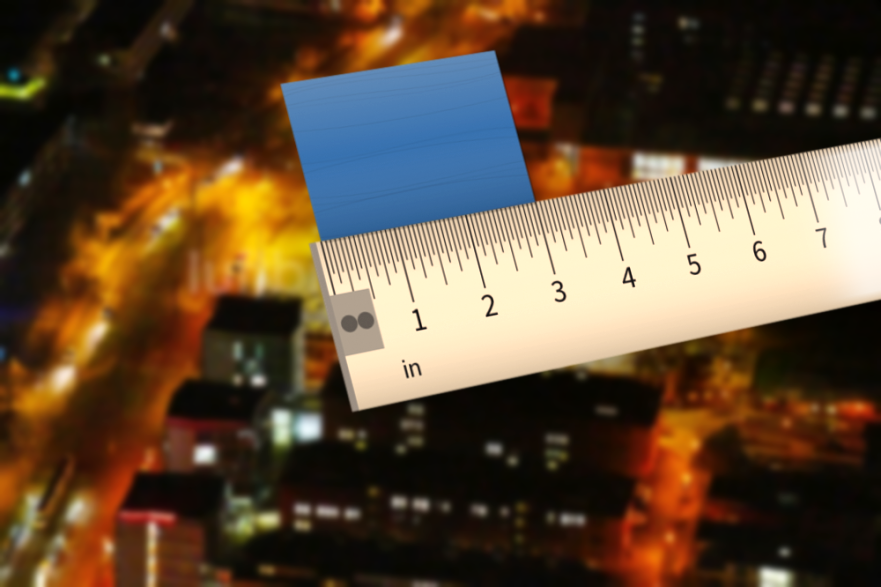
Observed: value=3 unit=in
